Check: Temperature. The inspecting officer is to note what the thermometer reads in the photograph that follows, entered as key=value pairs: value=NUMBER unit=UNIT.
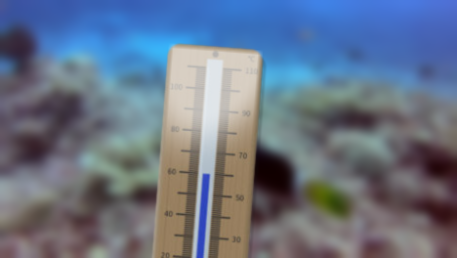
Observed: value=60 unit=°C
